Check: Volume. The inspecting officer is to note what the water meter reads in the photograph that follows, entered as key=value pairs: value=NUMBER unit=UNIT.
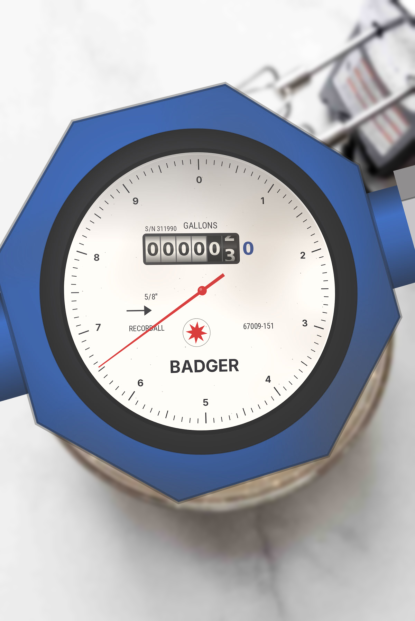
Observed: value=26.5 unit=gal
